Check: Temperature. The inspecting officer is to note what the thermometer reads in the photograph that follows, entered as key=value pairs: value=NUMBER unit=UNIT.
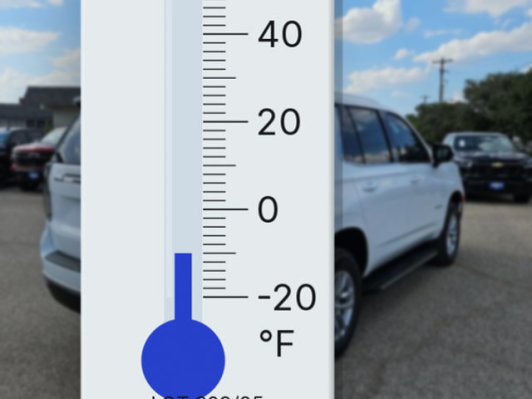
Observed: value=-10 unit=°F
